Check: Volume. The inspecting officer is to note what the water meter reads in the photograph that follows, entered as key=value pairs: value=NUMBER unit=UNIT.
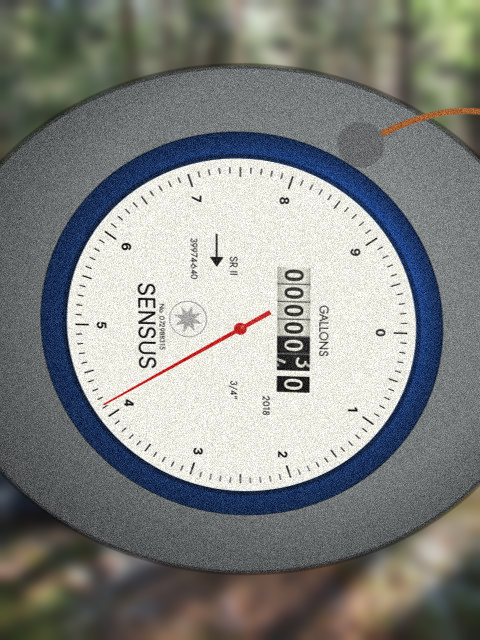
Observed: value=34.1 unit=gal
